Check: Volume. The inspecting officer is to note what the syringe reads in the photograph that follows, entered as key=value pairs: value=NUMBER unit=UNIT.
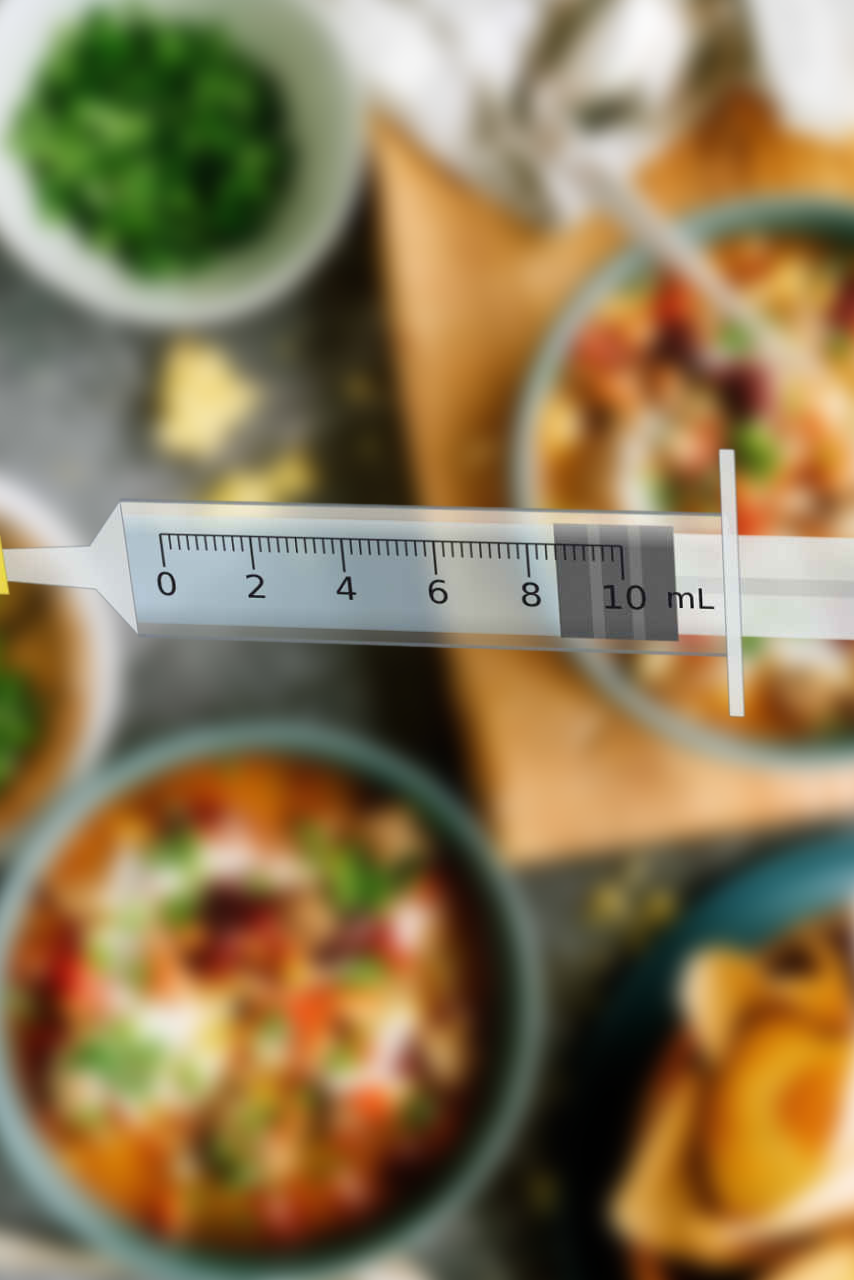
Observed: value=8.6 unit=mL
